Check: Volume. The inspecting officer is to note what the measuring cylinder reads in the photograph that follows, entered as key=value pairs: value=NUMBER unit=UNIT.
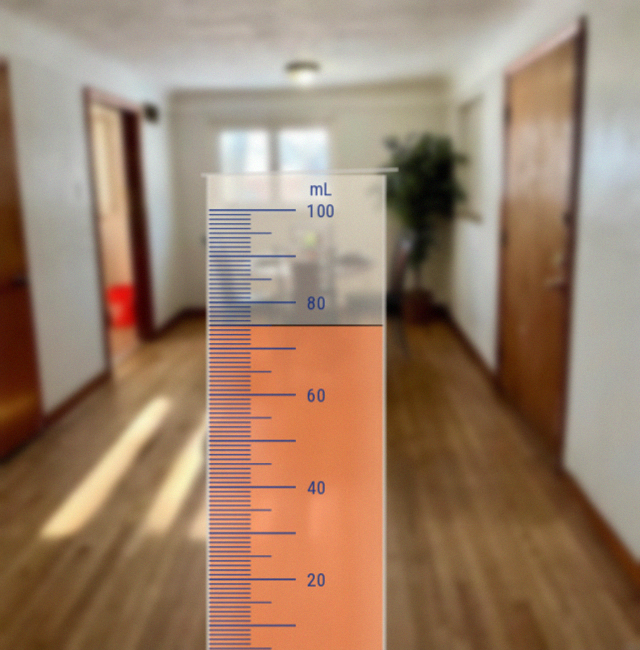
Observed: value=75 unit=mL
